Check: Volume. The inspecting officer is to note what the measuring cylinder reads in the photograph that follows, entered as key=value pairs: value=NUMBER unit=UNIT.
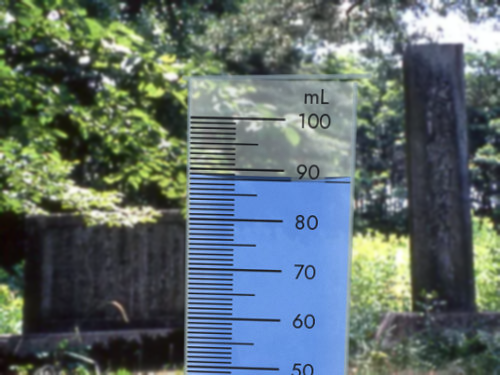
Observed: value=88 unit=mL
